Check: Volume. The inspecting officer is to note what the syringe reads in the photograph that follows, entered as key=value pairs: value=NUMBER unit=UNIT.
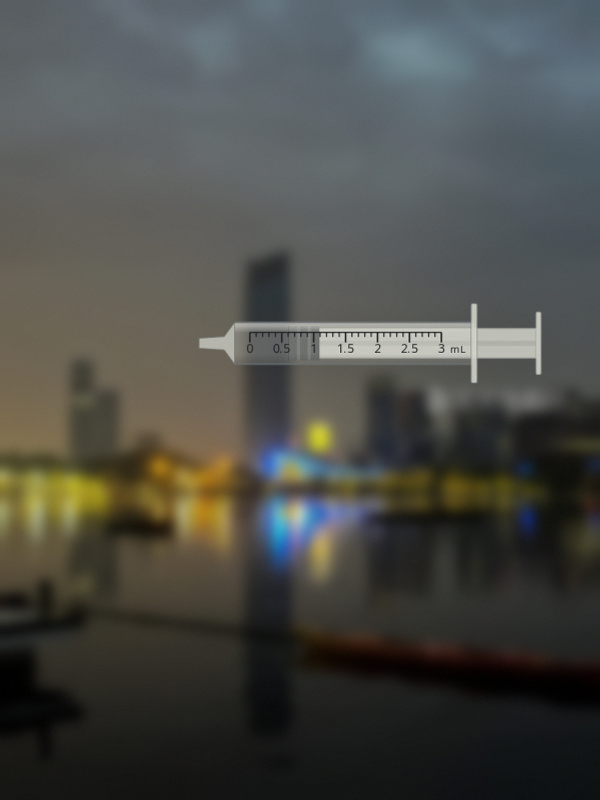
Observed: value=0.6 unit=mL
